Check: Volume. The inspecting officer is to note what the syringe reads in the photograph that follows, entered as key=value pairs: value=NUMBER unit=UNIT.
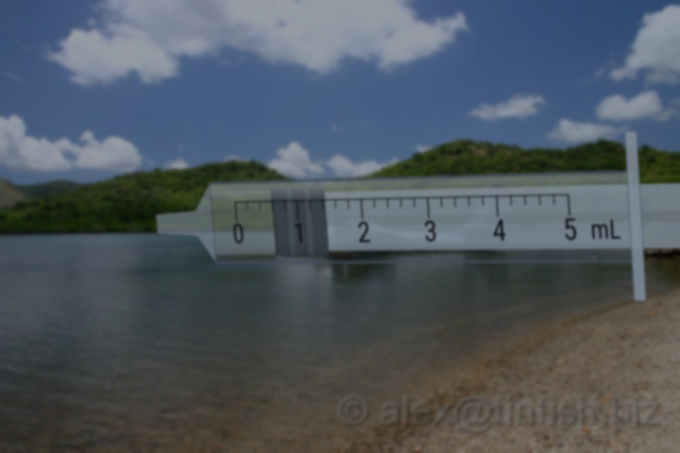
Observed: value=0.6 unit=mL
